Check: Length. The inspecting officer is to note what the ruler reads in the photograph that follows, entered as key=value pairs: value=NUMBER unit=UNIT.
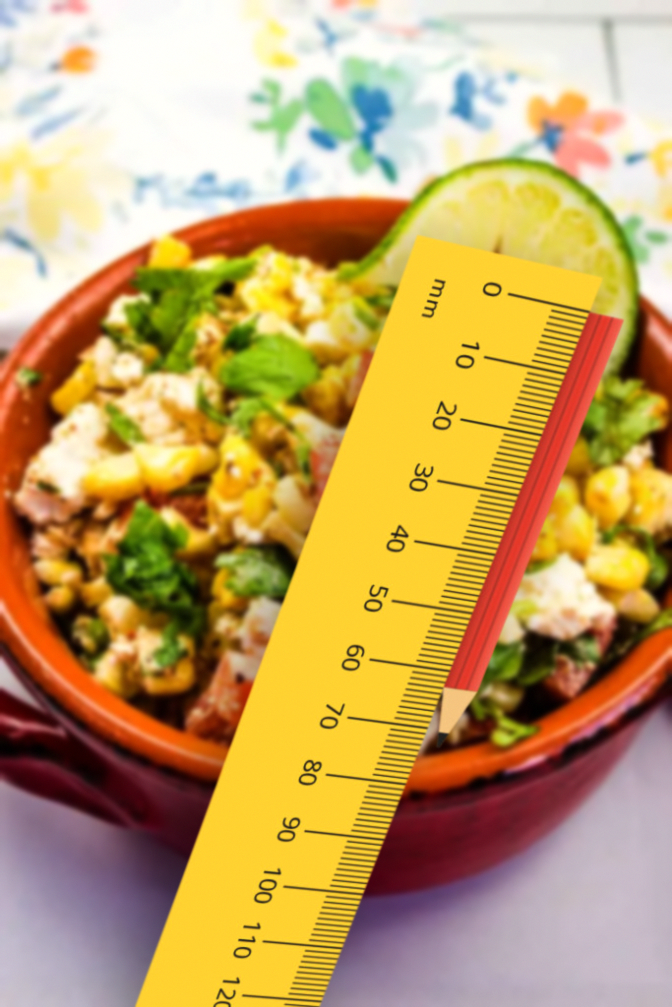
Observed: value=73 unit=mm
